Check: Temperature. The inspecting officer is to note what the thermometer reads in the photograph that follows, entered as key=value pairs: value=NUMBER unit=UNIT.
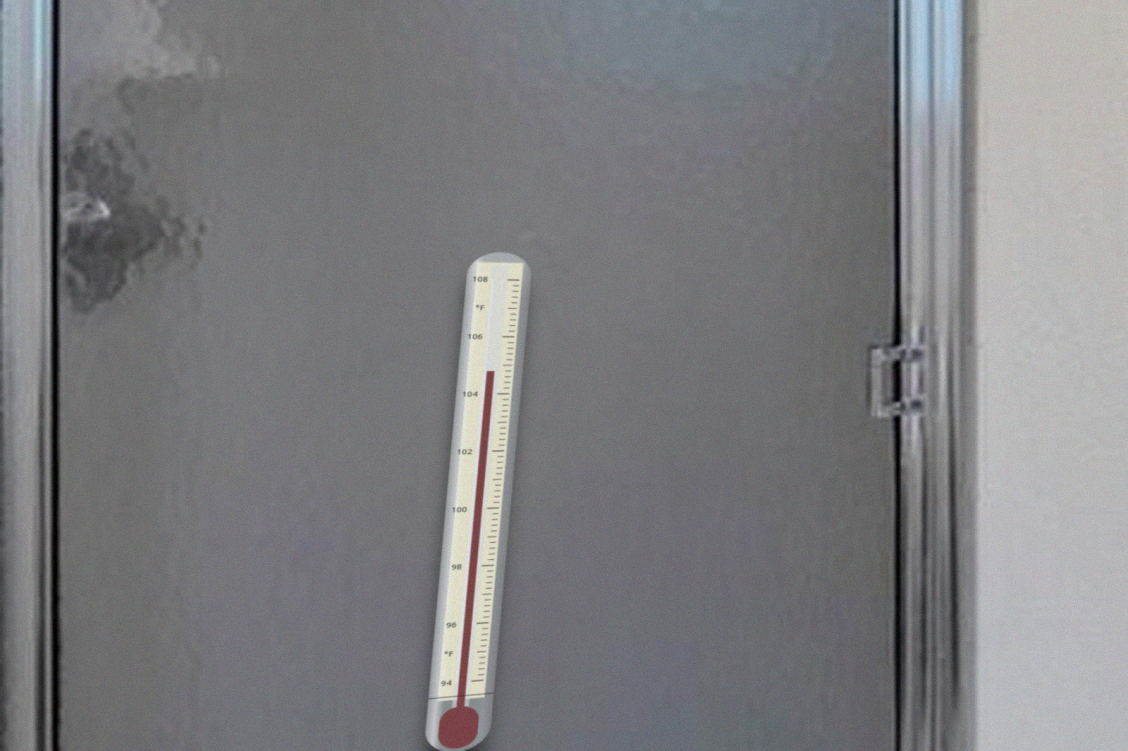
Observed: value=104.8 unit=°F
